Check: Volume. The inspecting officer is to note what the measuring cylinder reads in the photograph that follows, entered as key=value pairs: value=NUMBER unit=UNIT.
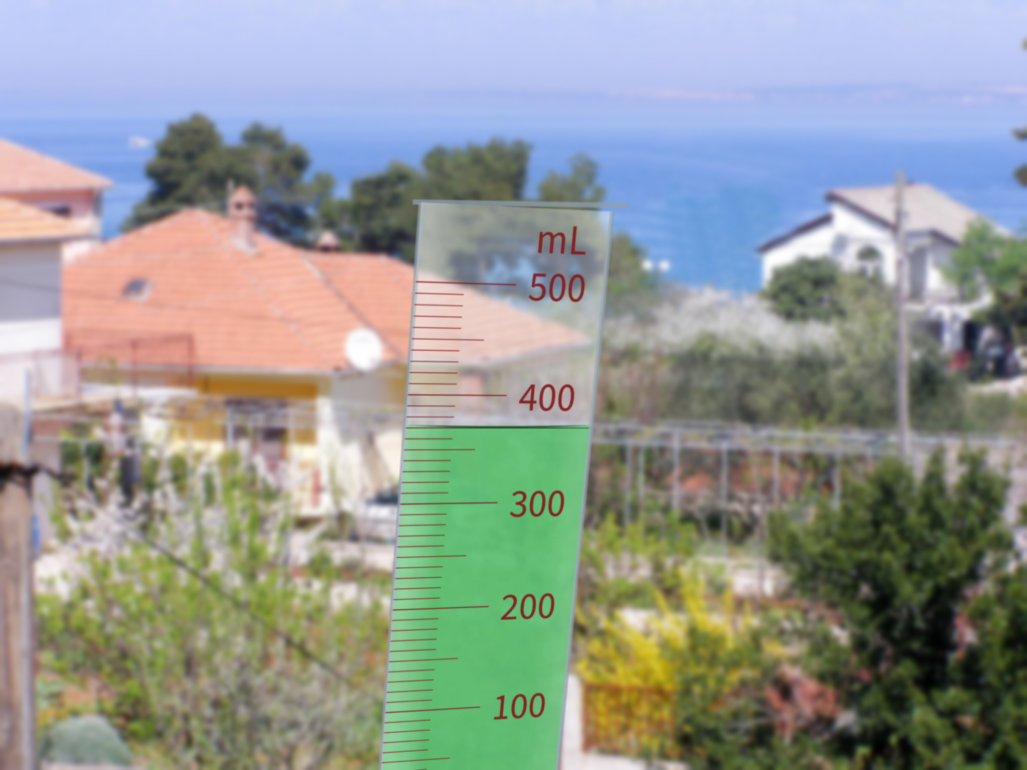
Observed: value=370 unit=mL
